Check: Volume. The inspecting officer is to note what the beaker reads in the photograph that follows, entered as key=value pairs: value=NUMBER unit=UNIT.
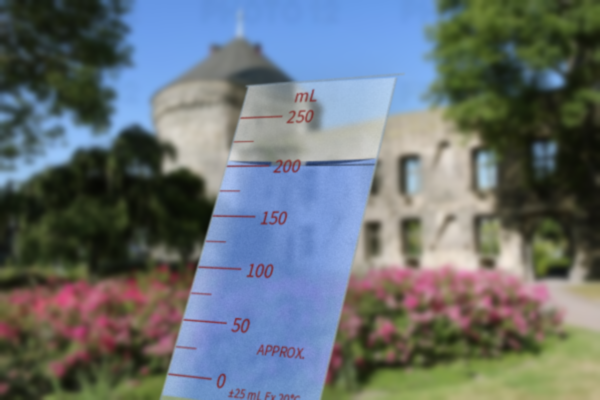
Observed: value=200 unit=mL
